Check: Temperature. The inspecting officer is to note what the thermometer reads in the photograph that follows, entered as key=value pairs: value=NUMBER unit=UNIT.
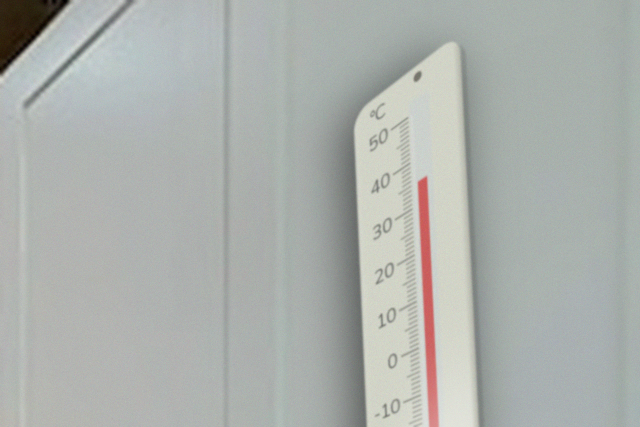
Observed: value=35 unit=°C
